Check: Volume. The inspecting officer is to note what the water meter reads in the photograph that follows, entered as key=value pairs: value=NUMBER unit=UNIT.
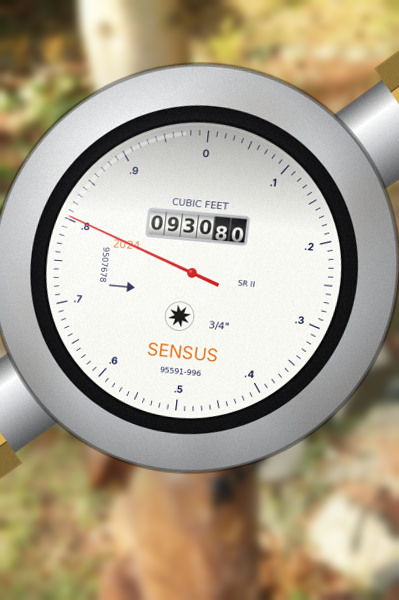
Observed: value=93079.80 unit=ft³
